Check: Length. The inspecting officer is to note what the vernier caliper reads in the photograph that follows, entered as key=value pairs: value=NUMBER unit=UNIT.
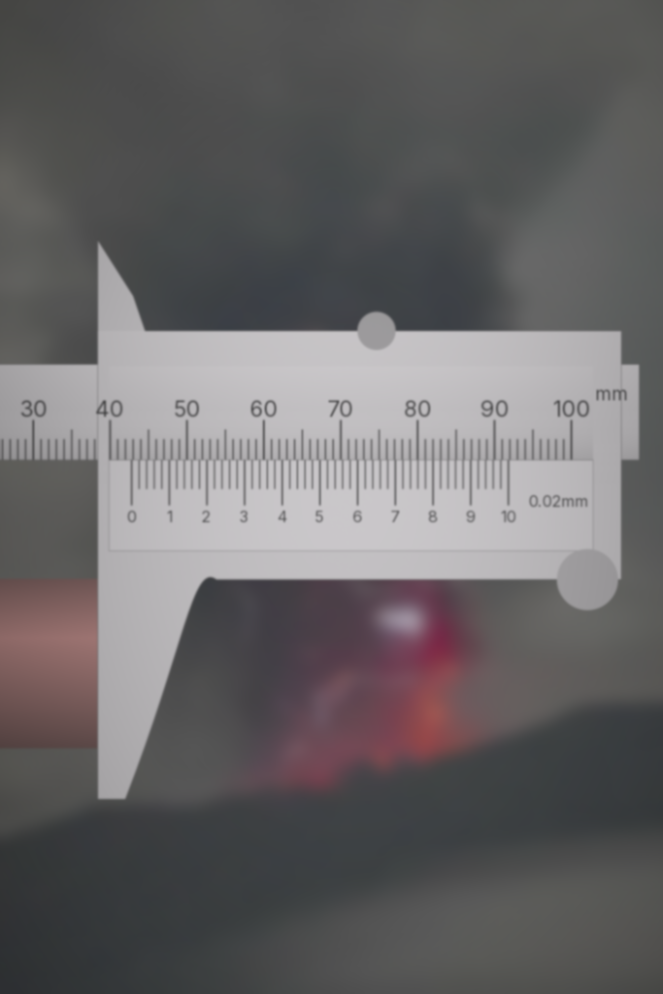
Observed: value=42.8 unit=mm
